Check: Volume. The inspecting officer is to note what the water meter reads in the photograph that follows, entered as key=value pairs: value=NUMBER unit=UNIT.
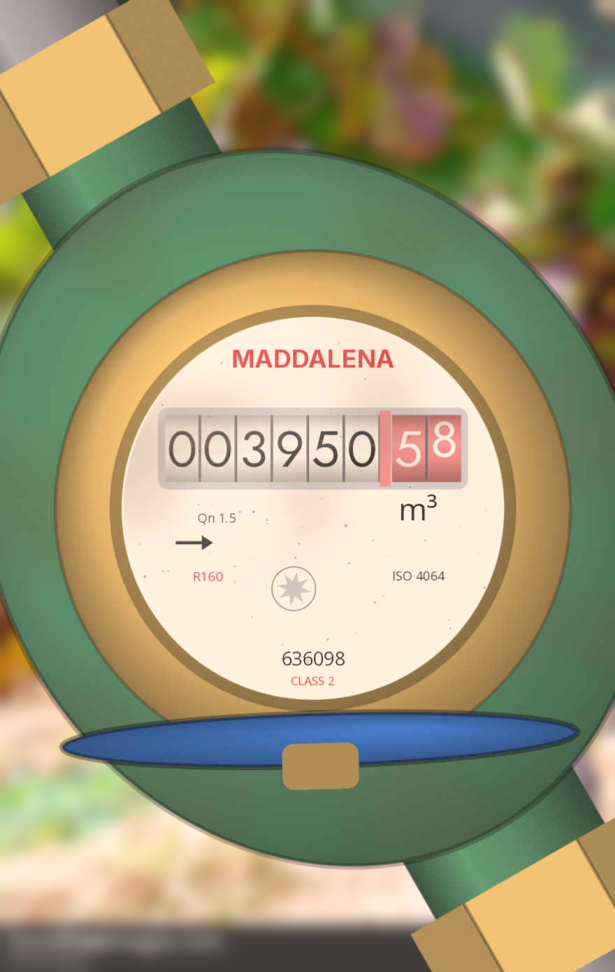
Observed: value=3950.58 unit=m³
